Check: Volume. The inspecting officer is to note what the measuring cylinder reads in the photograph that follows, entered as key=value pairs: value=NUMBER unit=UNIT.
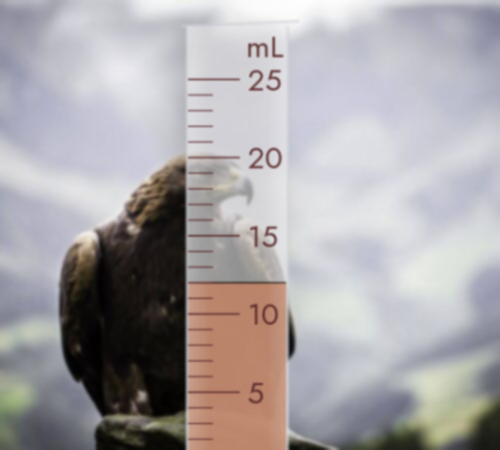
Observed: value=12 unit=mL
